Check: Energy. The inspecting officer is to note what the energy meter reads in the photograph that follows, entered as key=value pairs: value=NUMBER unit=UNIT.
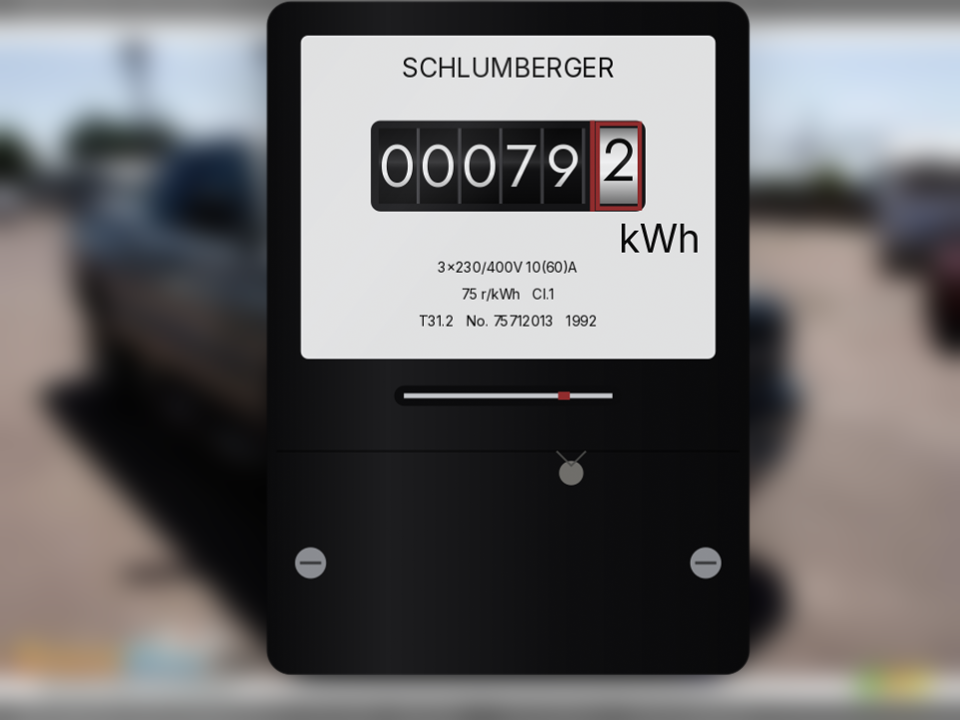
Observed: value=79.2 unit=kWh
